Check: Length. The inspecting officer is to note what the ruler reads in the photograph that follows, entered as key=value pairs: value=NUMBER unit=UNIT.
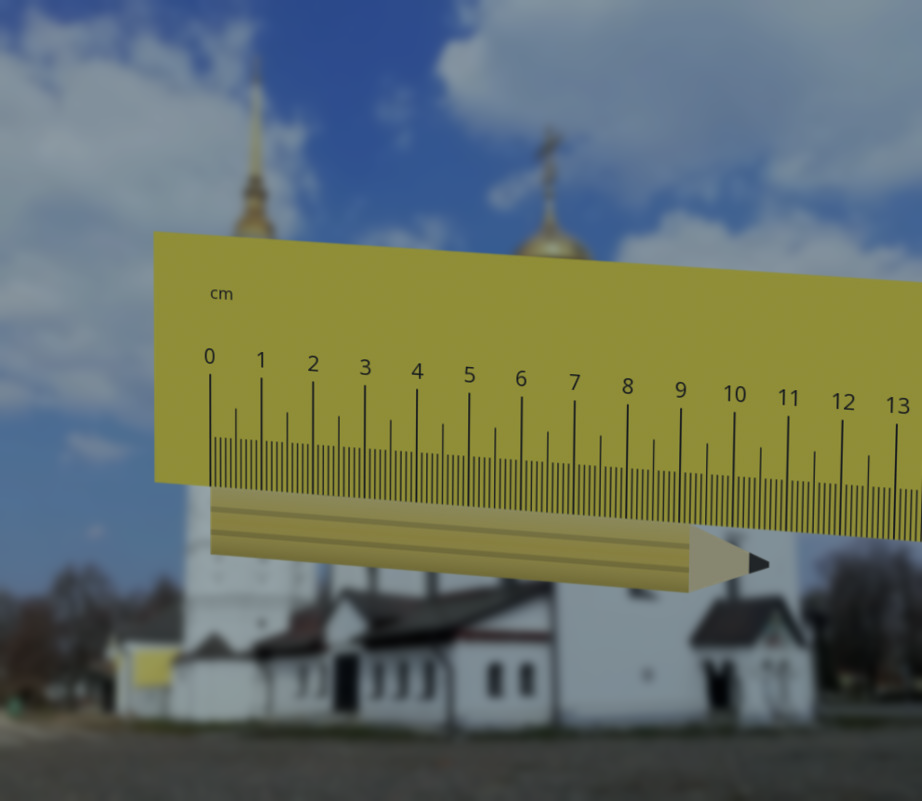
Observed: value=10.7 unit=cm
